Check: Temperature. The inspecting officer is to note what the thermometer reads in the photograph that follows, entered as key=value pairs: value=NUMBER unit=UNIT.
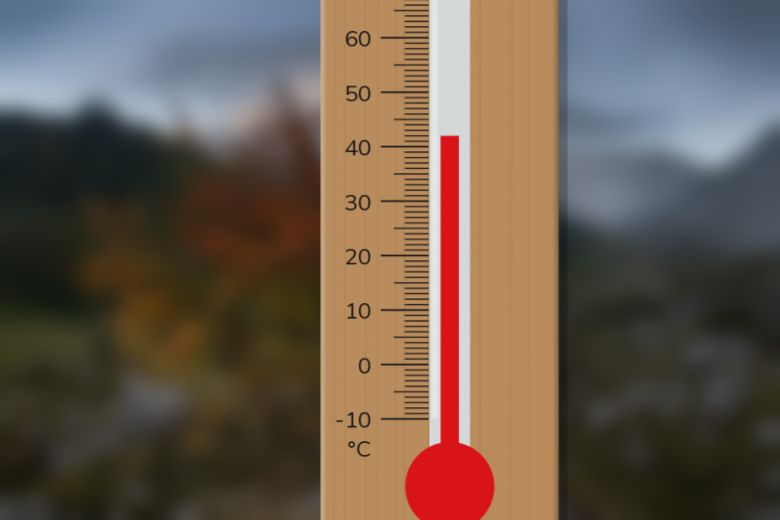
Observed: value=42 unit=°C
